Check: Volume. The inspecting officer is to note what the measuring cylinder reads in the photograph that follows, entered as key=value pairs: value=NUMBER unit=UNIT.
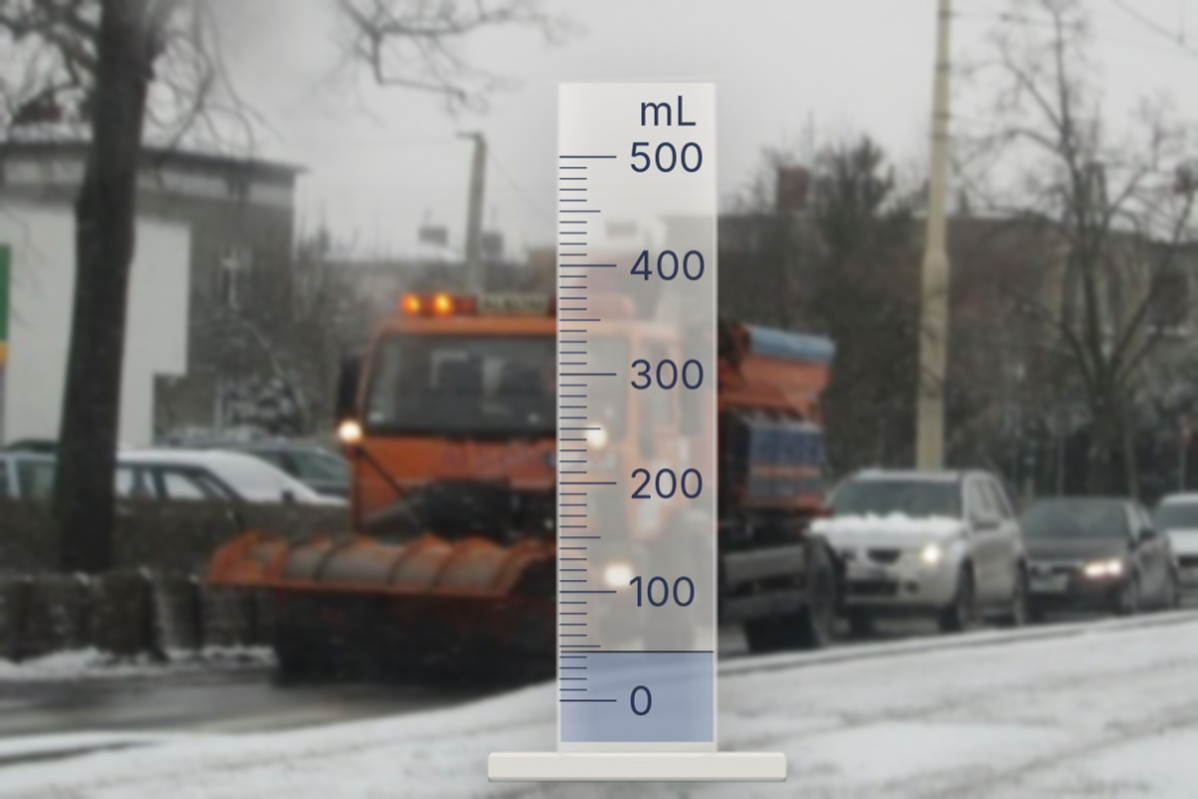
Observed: value=45 unit=mL
